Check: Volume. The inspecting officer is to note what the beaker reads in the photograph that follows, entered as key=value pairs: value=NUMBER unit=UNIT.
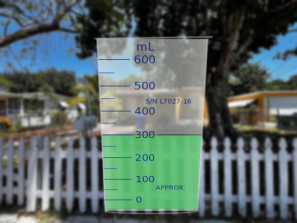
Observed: value=300 unit=mL
